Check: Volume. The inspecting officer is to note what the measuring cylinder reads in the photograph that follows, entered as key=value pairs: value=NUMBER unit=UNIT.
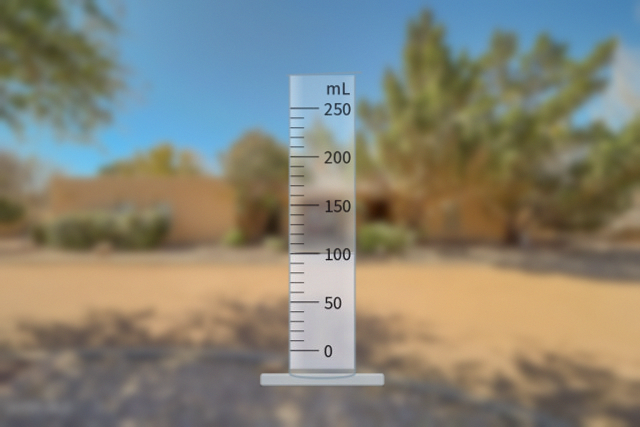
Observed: value=100 unit=mL
